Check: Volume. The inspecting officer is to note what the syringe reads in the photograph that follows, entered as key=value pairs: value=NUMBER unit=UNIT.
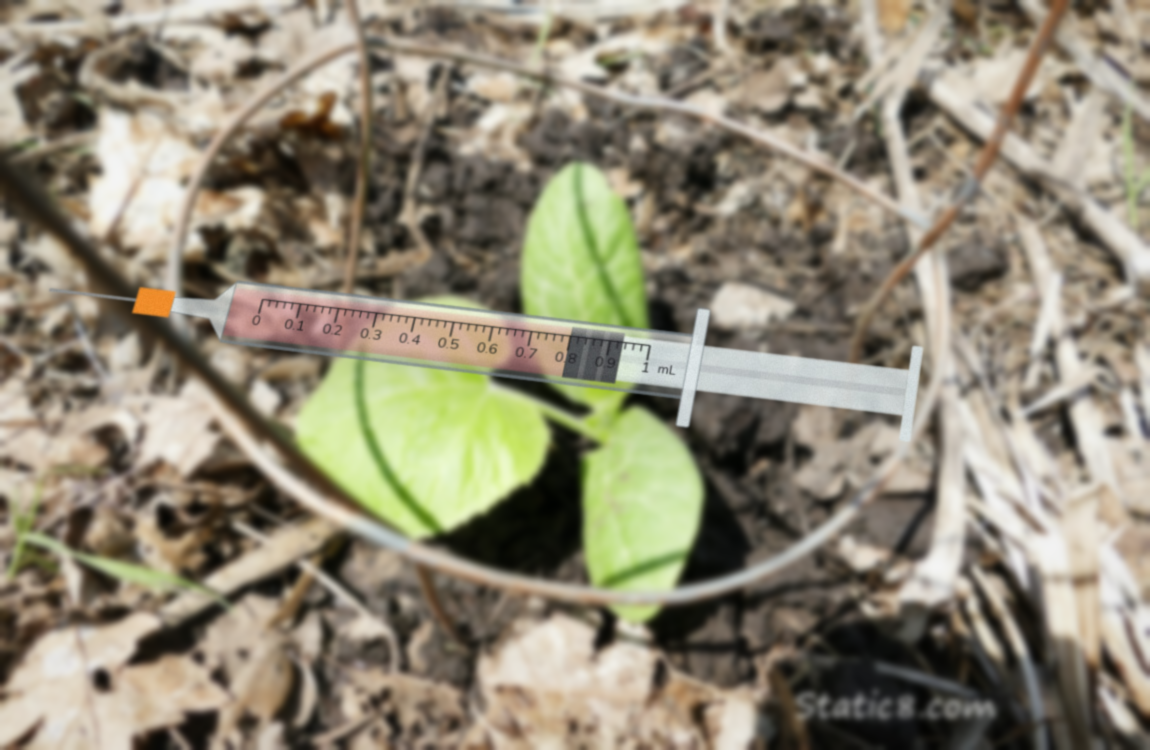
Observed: value=0.8 unit=mL
